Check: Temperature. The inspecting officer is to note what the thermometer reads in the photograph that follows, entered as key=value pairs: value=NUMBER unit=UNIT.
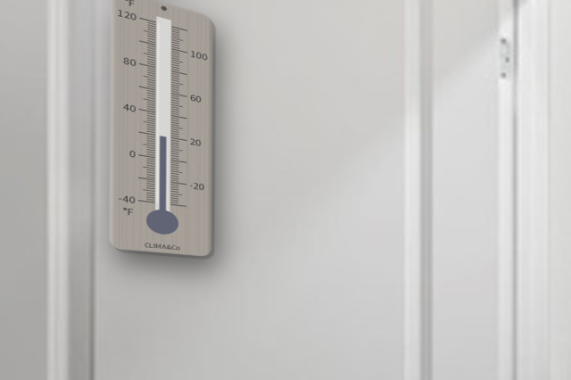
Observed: value=20 unit=°F
